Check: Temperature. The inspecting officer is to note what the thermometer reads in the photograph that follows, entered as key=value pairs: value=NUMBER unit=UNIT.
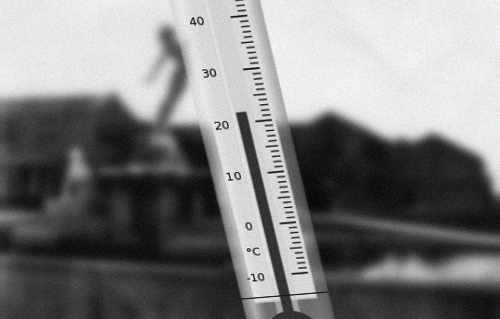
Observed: value=22 unit=°C
